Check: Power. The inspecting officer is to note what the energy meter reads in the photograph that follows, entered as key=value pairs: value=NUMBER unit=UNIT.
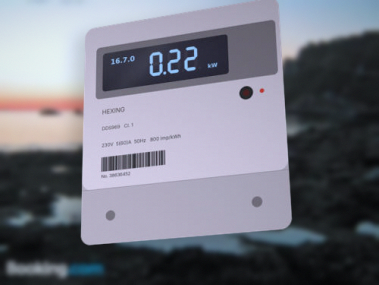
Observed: value=0.22 unit=kW
